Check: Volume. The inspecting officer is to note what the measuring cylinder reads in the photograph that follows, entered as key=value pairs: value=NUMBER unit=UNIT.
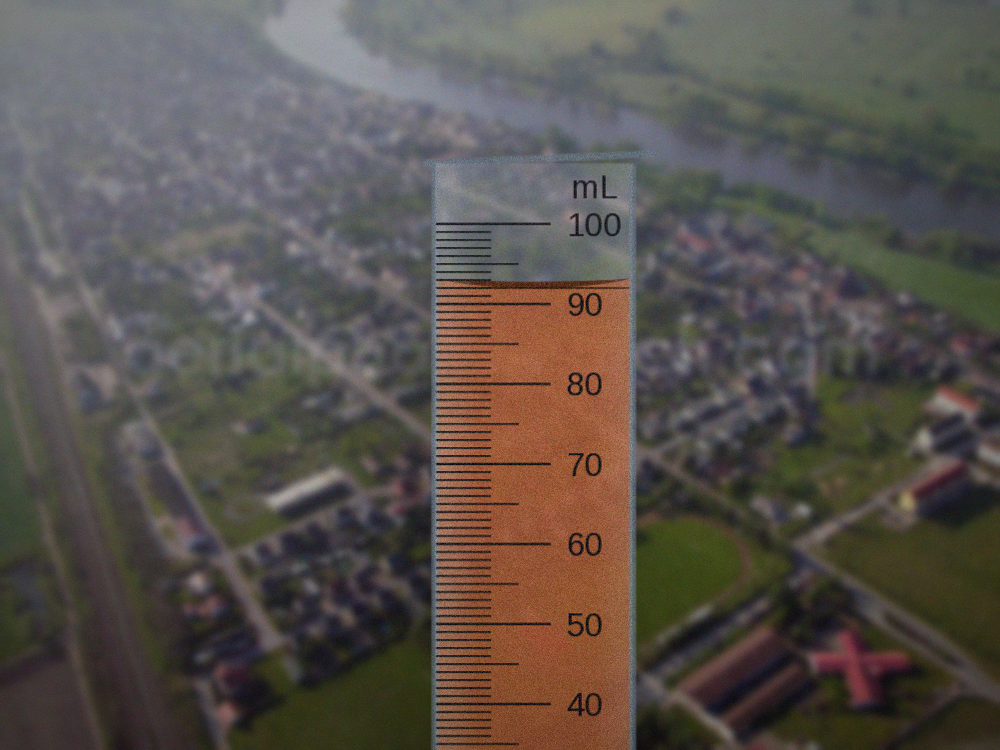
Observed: value=92 unit=mL
